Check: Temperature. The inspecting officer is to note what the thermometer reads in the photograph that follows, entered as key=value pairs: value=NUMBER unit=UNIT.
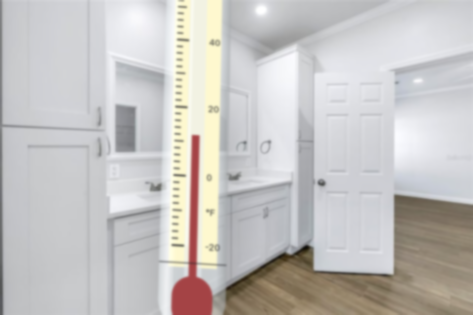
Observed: value=12 unit=°F
